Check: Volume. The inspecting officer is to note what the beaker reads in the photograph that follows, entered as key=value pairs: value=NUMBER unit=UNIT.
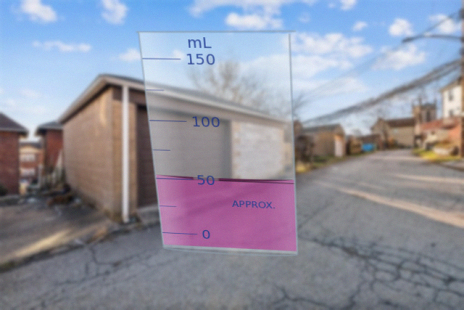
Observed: value=50 unit=mL
